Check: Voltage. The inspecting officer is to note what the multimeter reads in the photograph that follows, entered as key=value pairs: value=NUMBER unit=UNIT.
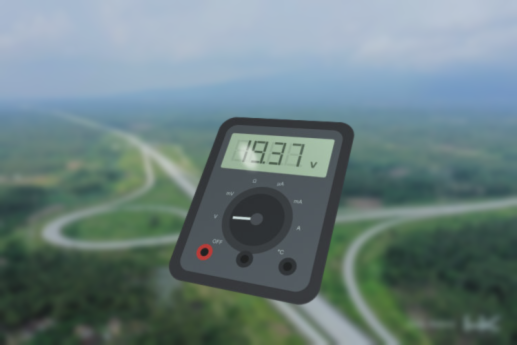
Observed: value=19.37 unit=V
